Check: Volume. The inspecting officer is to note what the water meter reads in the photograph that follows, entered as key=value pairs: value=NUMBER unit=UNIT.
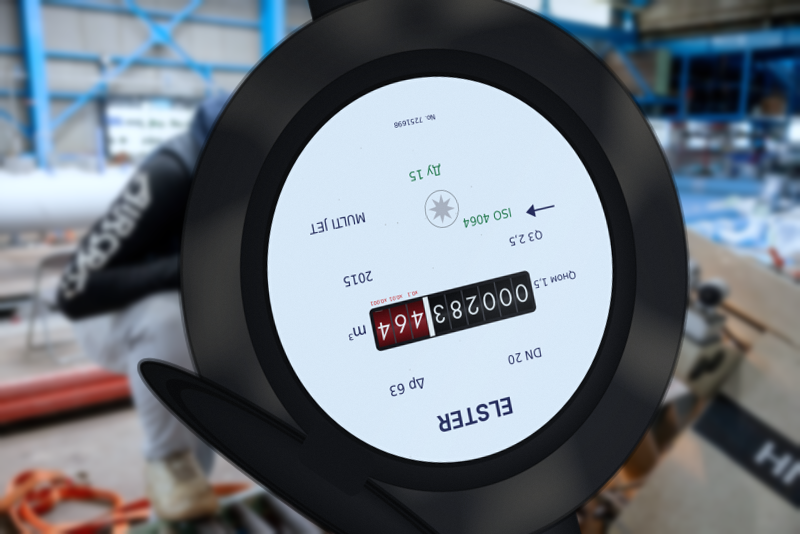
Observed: value=283.464 unit=m³
